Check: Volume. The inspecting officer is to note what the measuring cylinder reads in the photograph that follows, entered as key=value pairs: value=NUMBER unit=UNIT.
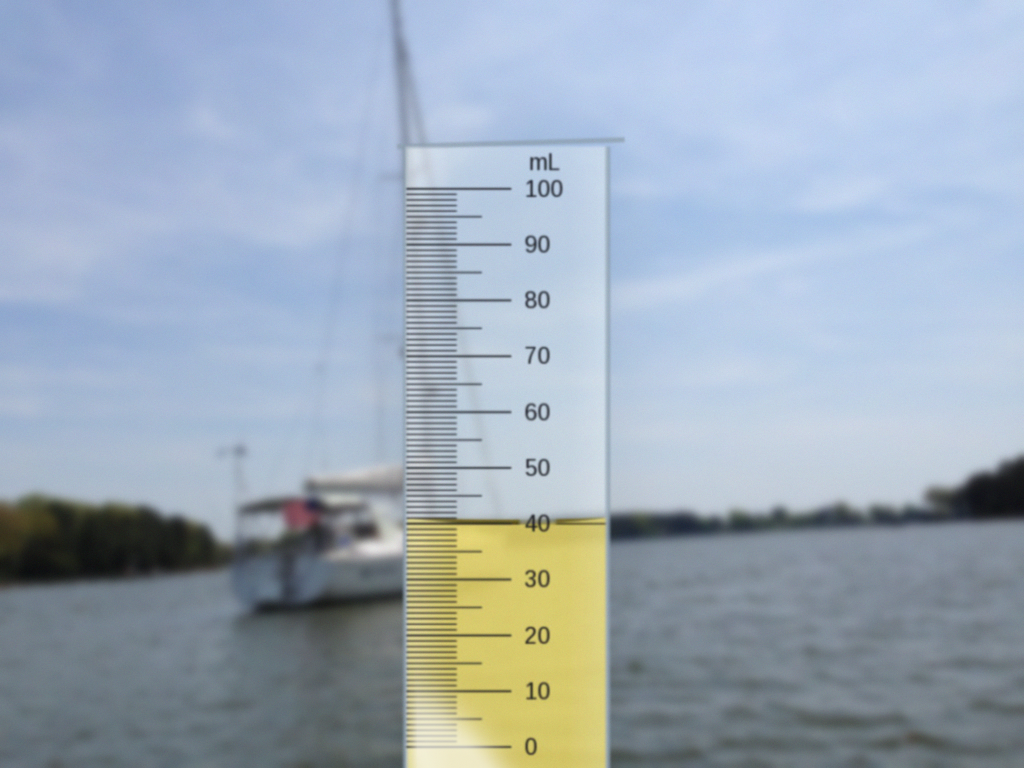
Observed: value=40 unit=mL
